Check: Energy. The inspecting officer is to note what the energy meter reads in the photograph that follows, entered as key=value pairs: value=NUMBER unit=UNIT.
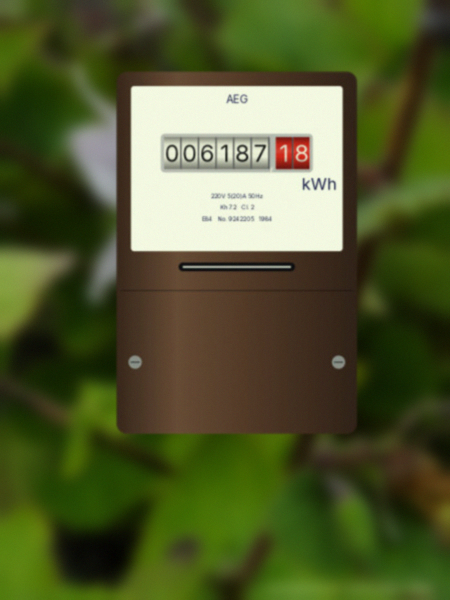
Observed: value=6187.18 unit=kWh
